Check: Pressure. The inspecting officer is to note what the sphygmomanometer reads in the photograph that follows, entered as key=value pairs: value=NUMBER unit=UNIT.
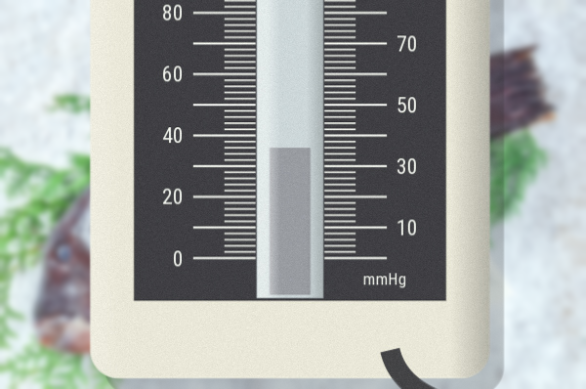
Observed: value=36 unit=mmHg
